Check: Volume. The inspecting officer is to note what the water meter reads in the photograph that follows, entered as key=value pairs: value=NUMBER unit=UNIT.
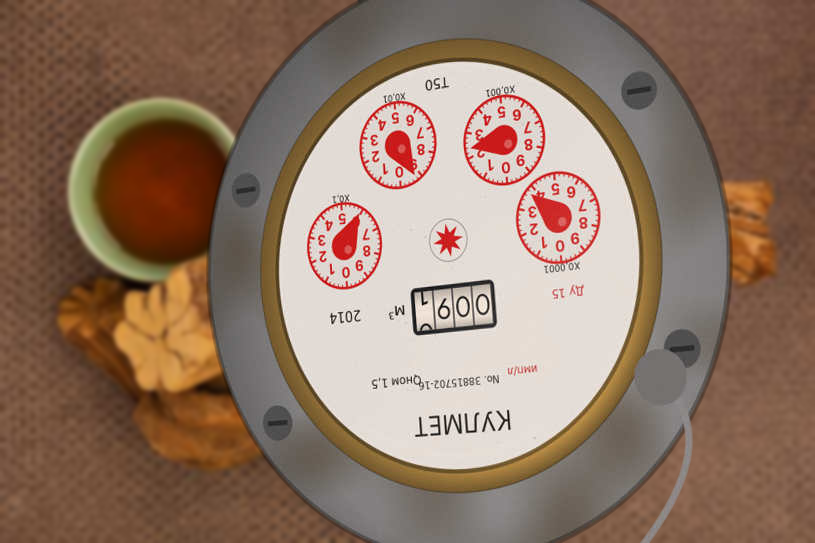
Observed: value=90.5923 unit=m³
